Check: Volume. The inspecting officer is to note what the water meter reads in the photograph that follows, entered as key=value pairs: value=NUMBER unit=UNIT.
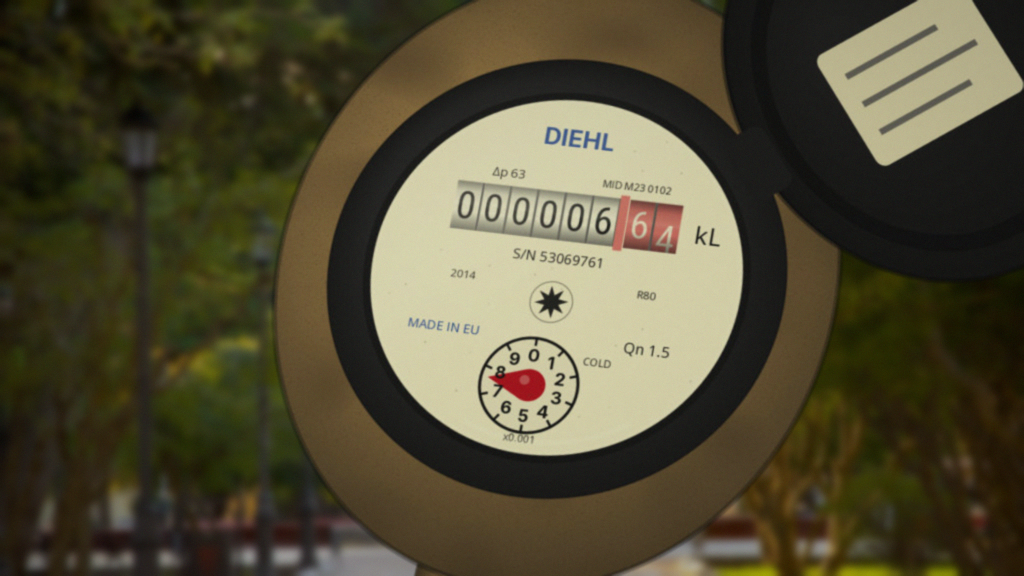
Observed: value=6.637 unit=kL
